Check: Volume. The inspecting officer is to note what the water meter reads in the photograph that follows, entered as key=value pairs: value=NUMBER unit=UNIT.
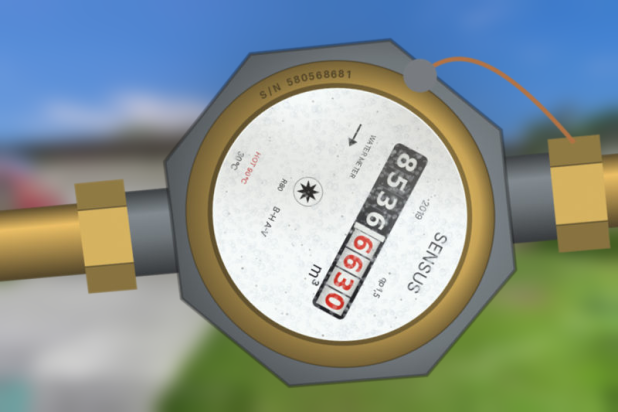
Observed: value=8536.6630 unit=m³
